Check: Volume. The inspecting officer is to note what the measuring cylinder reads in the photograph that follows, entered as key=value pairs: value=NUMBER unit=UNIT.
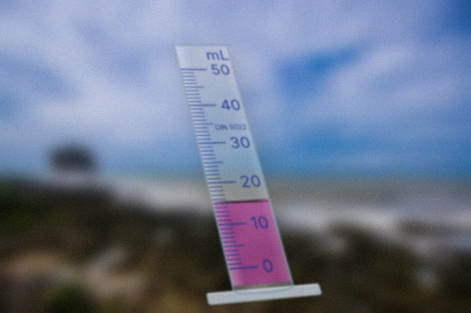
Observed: value=15 unit=mL
